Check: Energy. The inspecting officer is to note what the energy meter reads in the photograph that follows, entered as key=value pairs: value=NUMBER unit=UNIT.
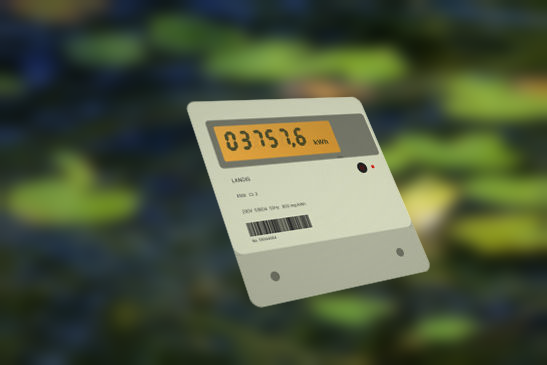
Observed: value=3757.6 unit=kWh
